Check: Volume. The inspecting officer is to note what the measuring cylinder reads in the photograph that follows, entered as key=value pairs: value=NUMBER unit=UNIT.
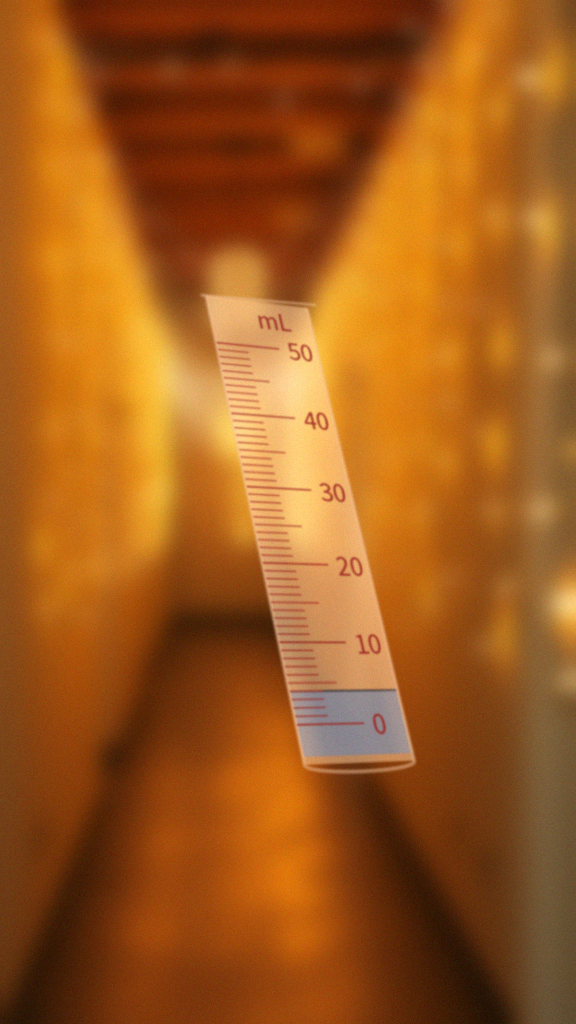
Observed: value=4 unit=mL
